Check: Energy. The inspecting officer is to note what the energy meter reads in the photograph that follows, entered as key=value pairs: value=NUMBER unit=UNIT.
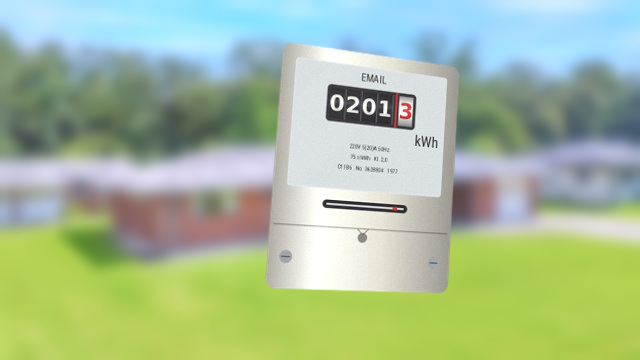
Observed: value=201.3 unit=kWh
